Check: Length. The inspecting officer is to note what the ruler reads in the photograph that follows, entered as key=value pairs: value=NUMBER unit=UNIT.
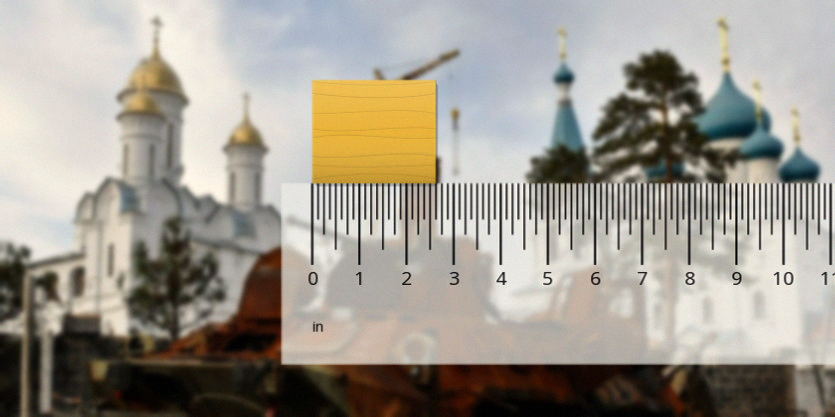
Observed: value=2.625 unit=in
